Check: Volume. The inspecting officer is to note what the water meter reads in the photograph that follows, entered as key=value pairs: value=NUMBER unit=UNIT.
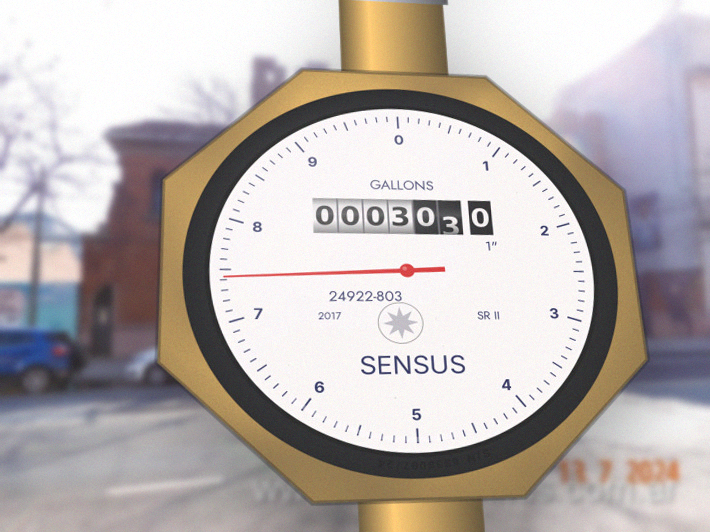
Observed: value=3027.4 unit=gal
